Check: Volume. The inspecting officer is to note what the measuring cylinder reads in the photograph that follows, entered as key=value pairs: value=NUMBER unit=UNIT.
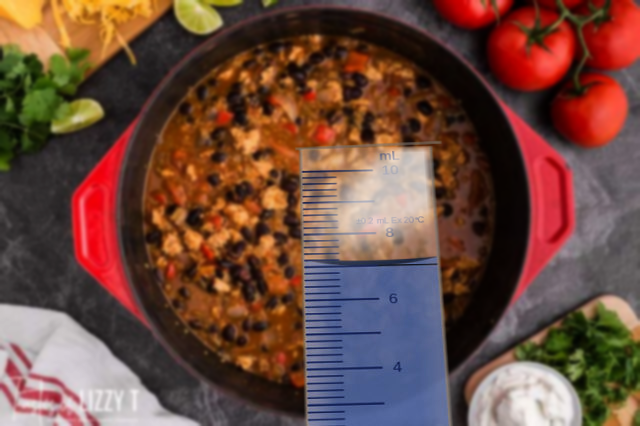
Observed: value=7 unit=mL
